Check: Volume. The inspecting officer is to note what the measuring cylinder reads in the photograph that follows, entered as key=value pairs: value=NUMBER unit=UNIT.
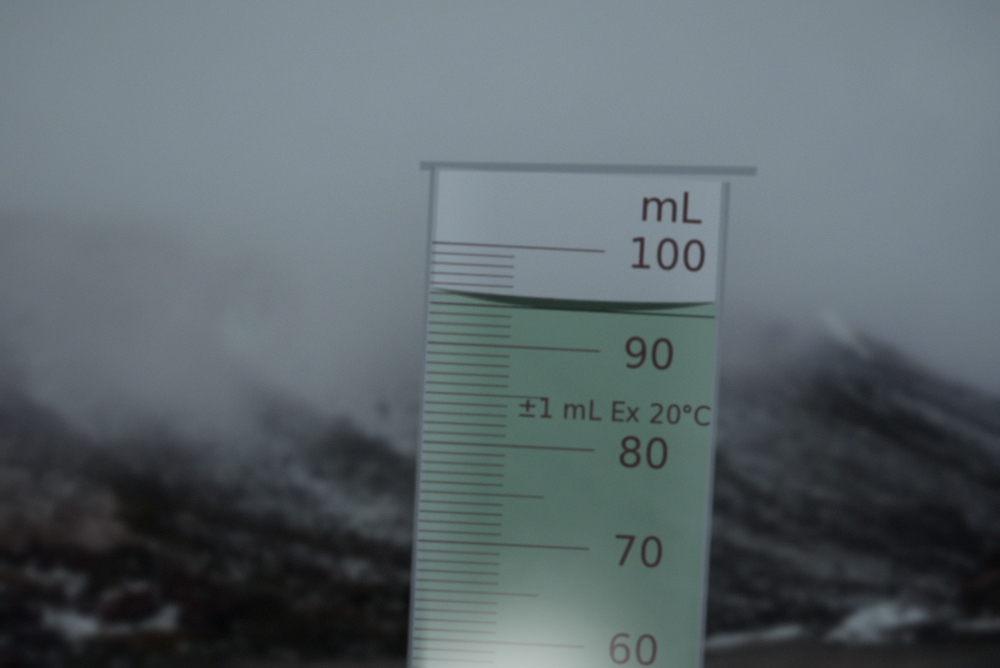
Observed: value=94 unit=mL
